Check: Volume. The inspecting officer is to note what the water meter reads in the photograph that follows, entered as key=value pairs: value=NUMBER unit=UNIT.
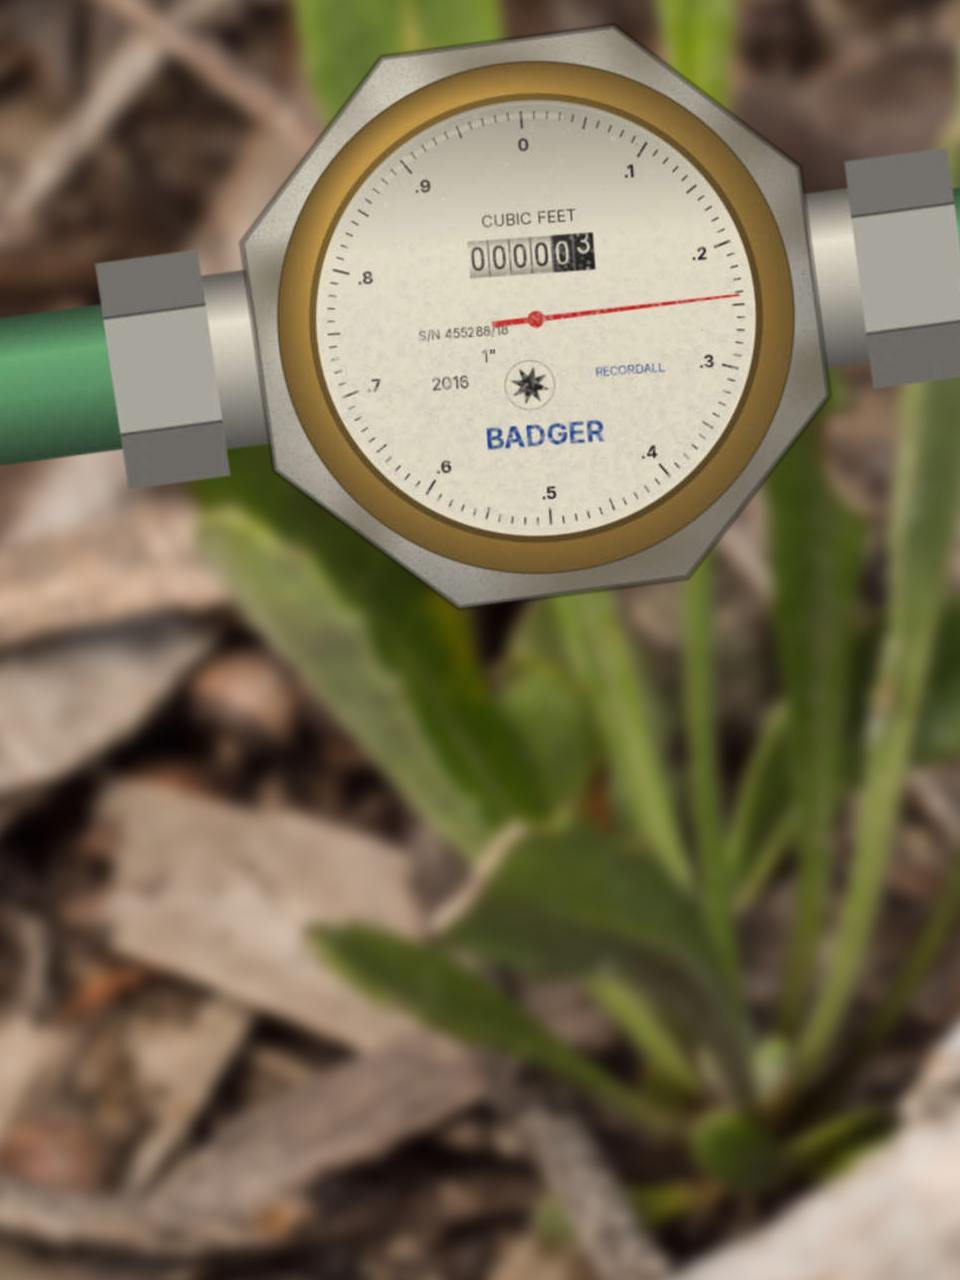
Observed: value=3.24 unit=ft³
